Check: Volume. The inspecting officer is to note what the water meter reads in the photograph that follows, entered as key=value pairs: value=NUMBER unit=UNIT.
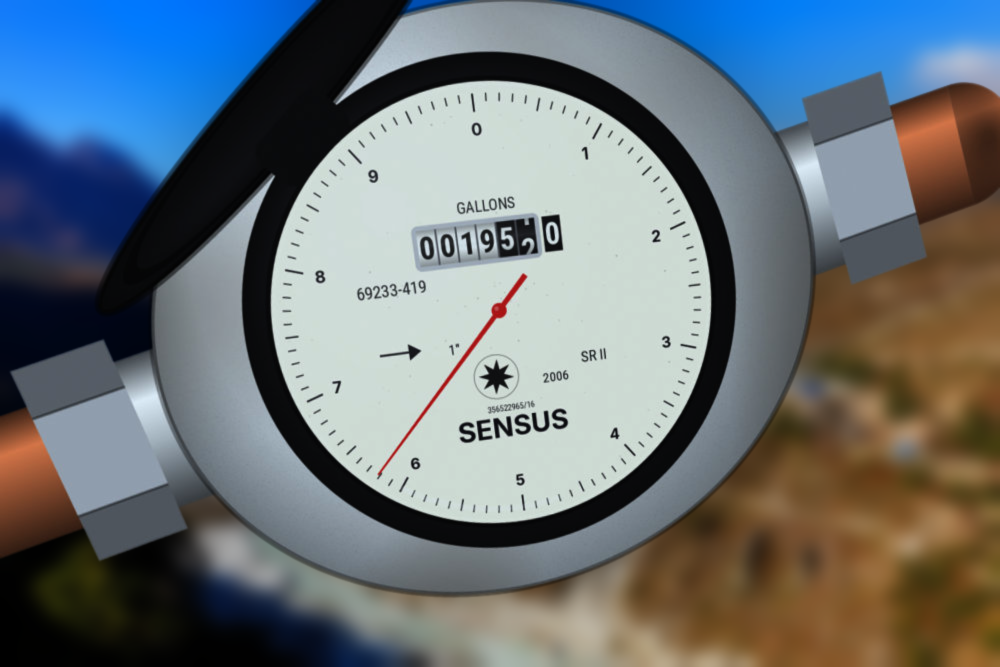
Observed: value=19516.2 unit=gal
